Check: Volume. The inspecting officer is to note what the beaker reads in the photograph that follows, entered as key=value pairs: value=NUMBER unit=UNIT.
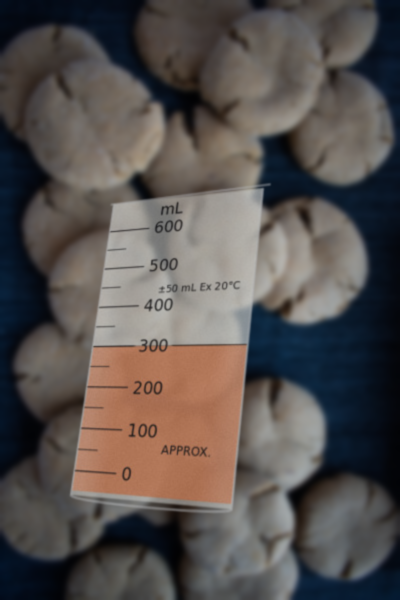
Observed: value=300 unit=mL
